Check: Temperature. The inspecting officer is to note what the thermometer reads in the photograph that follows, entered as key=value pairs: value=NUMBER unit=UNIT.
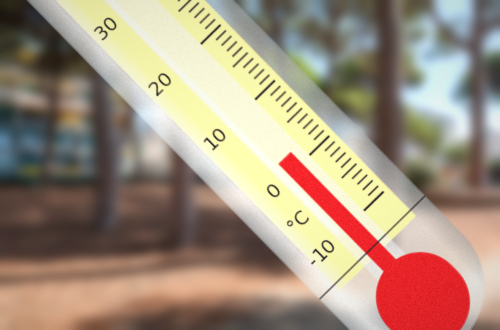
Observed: value=2 unit=°C
